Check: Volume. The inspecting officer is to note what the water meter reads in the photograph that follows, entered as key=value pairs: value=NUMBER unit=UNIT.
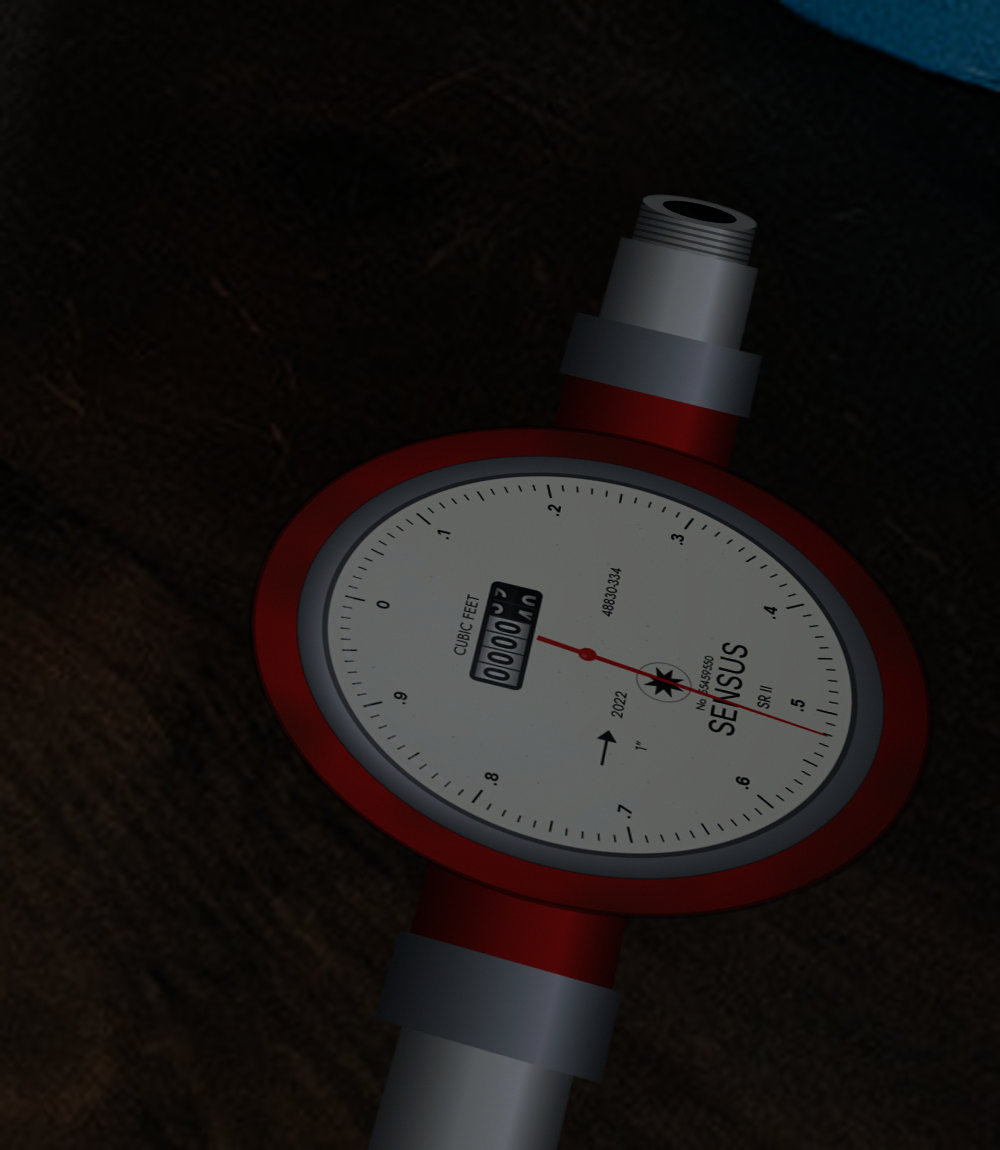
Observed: value=39.52 unit=ft³
